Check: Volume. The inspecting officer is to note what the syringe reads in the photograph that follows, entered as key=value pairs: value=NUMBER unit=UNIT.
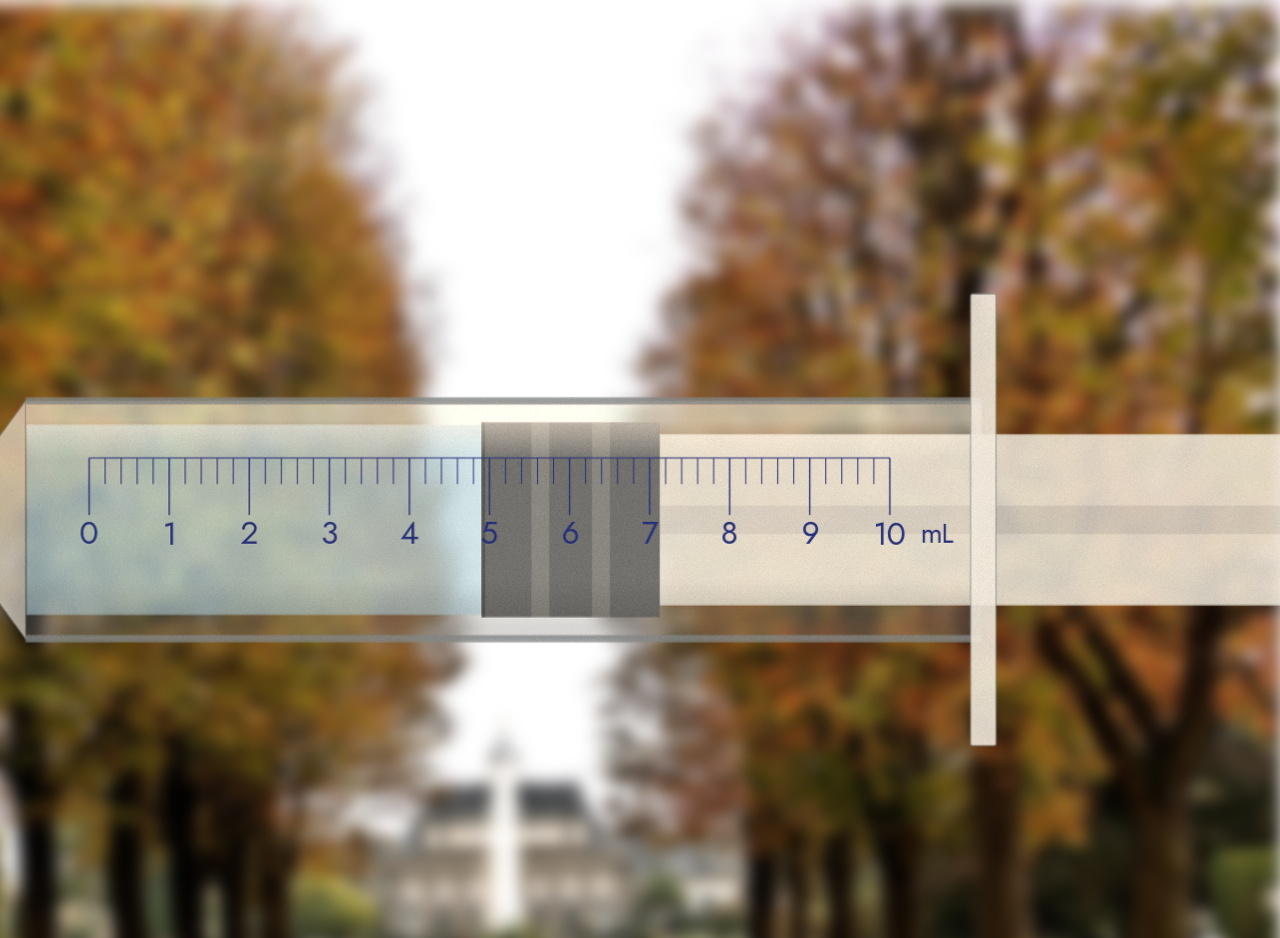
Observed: value=4.9 unit=mL
